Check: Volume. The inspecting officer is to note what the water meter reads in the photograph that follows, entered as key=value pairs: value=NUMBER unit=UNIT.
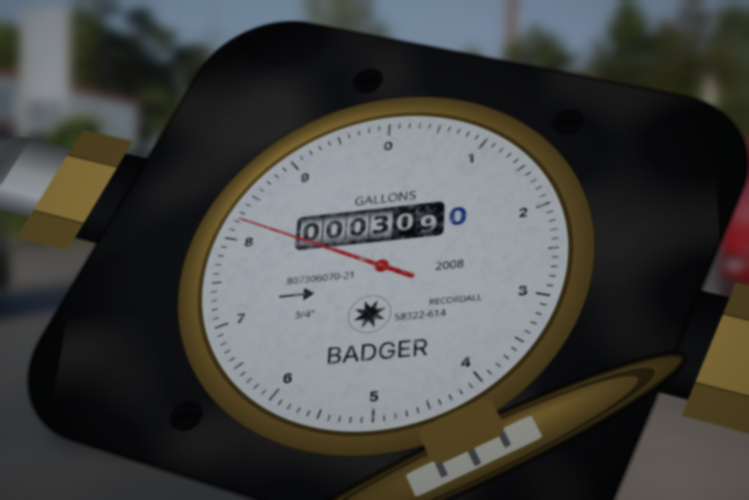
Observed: value=3088.2 unit=gal
